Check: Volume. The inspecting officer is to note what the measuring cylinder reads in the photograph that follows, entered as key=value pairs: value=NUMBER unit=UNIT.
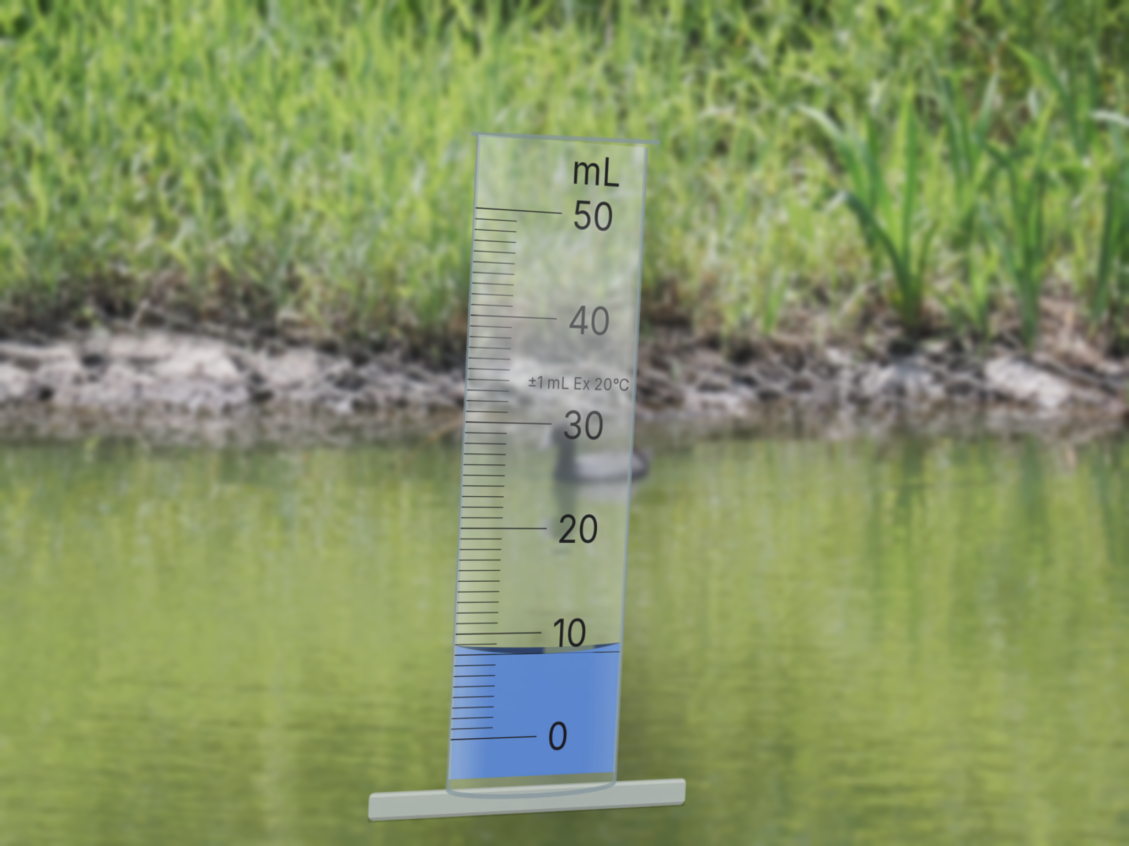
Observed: value=8 unit=mL
